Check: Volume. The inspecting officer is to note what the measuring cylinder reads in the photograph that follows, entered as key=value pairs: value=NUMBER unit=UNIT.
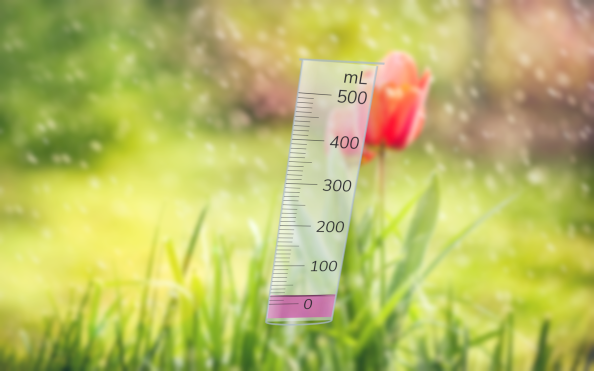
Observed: value=20 unit=mL
